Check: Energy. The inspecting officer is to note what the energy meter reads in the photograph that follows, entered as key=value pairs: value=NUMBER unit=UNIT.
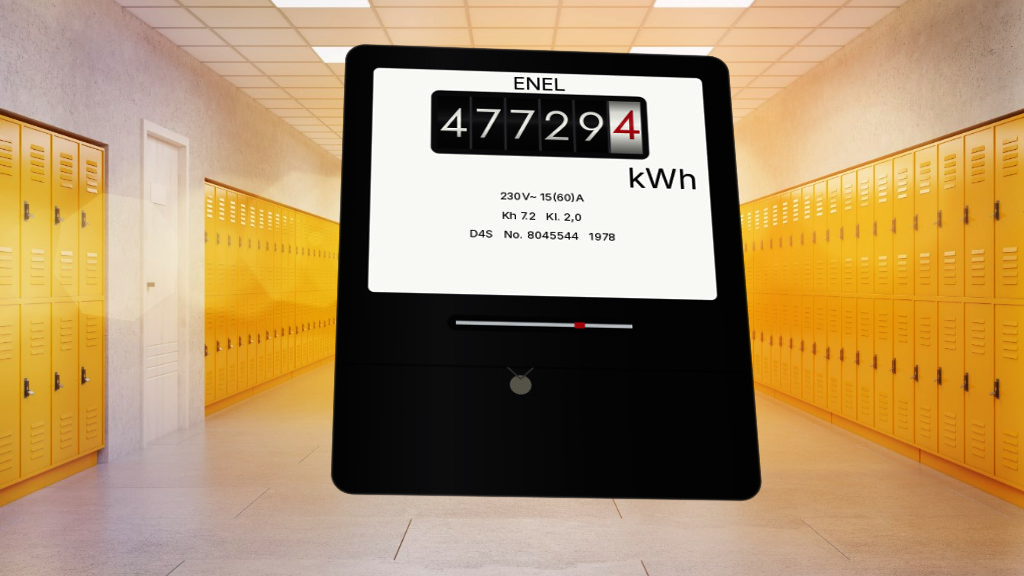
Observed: value=47729.4 unit=kWh
